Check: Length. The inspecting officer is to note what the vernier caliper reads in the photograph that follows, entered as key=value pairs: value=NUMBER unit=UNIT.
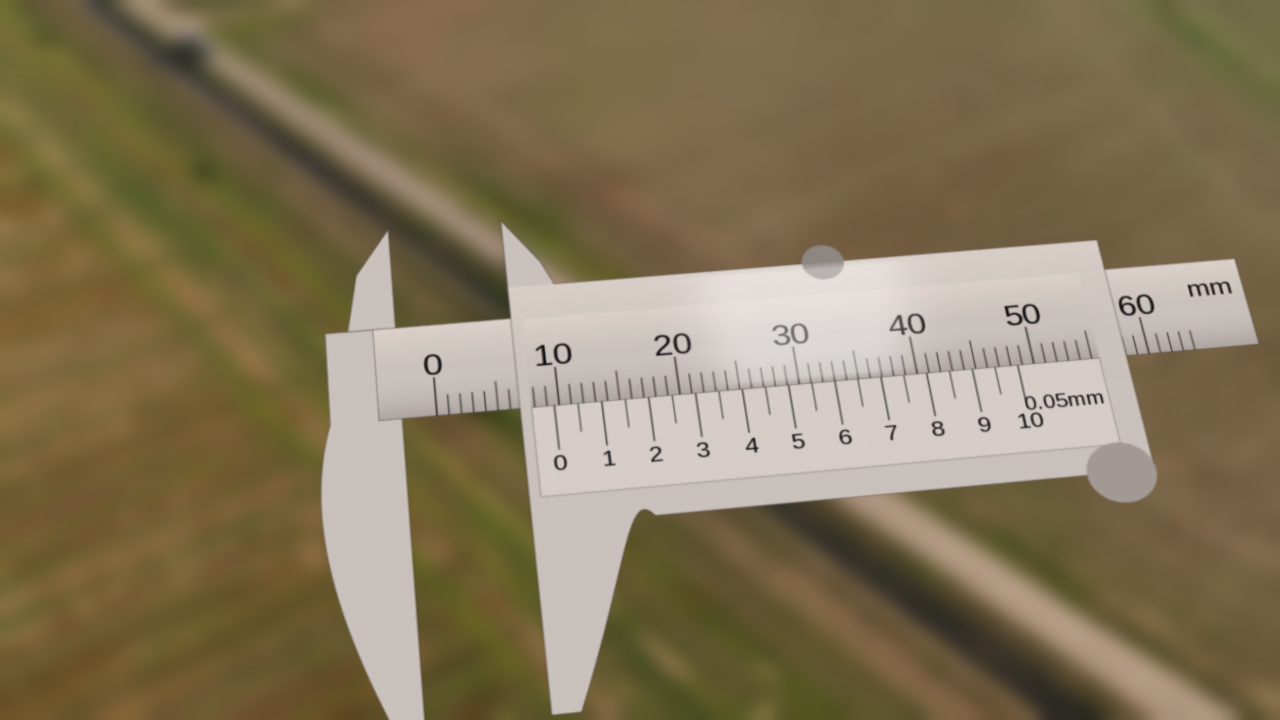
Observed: value=9.6 unit=mm
